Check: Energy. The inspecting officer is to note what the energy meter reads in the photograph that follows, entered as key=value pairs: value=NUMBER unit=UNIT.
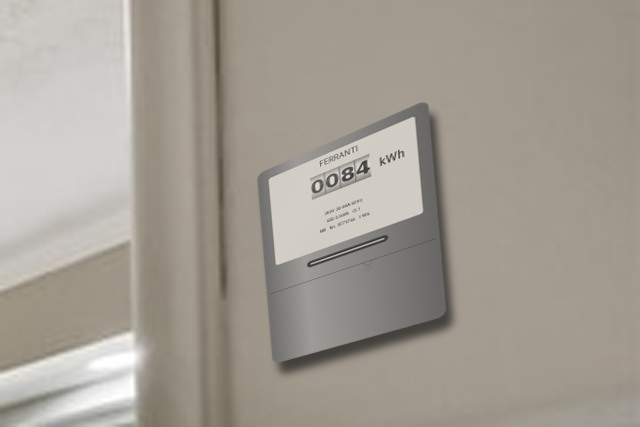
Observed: value=84 unit=kWh
